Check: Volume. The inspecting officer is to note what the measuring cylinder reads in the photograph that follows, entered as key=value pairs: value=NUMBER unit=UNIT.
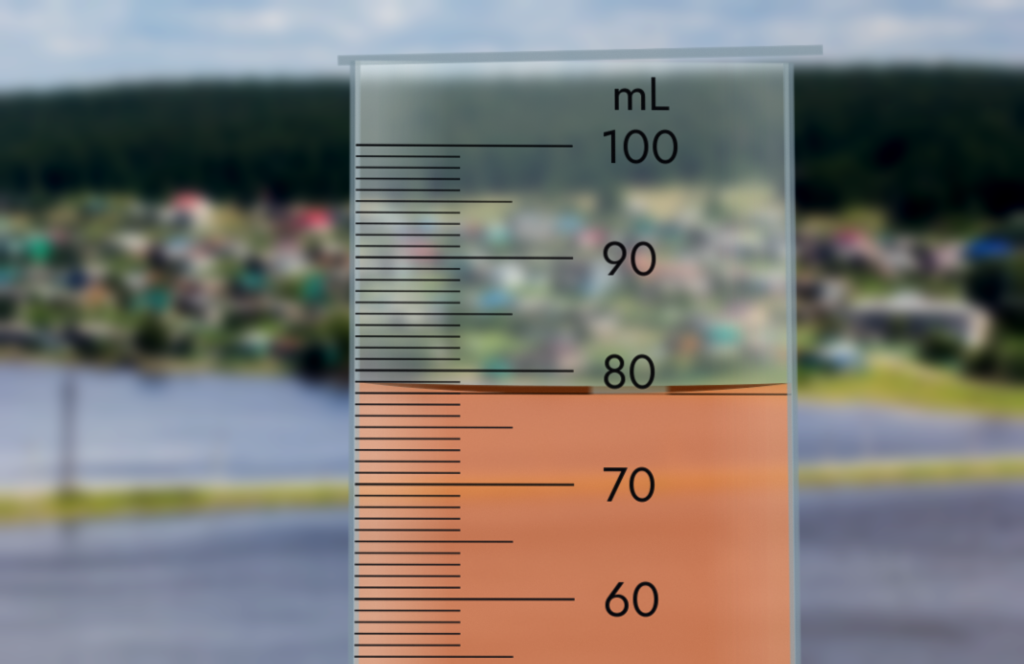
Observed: value=78 unit=mL
